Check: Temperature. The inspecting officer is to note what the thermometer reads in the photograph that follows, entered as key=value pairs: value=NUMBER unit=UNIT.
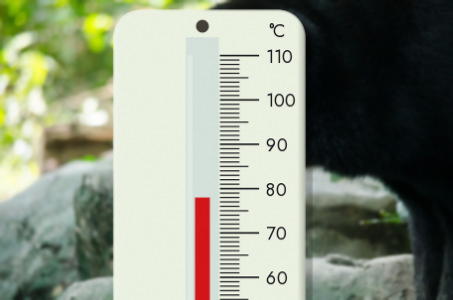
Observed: value=78 unit=°C
